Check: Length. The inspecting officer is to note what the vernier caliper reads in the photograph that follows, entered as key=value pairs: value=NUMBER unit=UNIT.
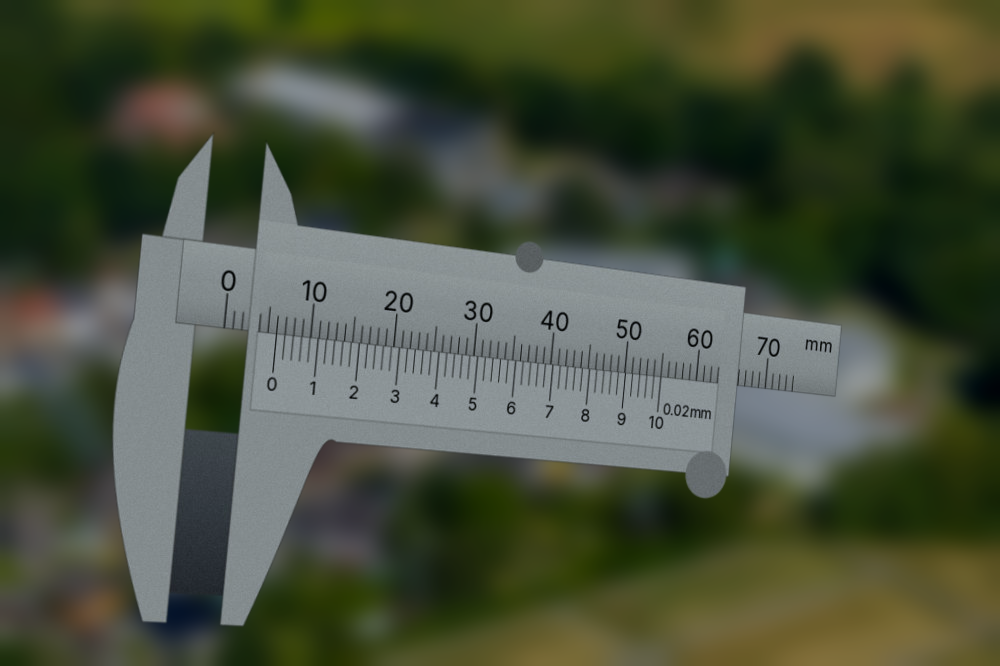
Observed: value=6.0 unit=mm
